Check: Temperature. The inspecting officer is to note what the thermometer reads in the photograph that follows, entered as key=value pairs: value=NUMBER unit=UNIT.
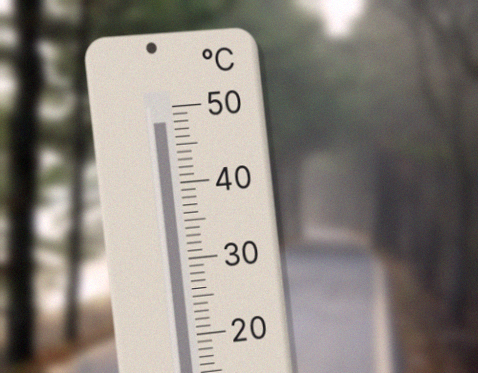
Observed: value=48 unit=°C
